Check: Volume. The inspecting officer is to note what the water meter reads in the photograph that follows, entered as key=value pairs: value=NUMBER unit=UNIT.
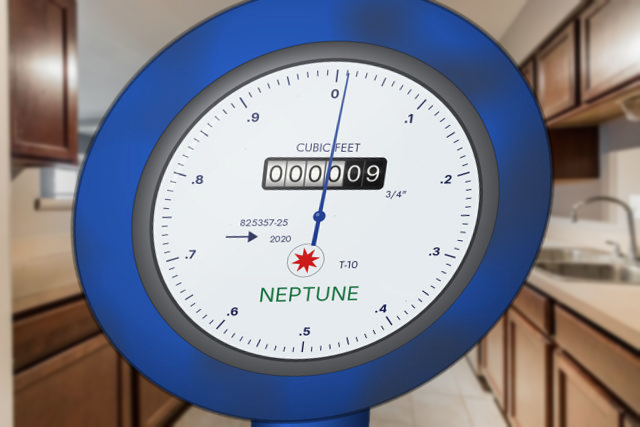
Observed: value=9.01 unit=ft³
